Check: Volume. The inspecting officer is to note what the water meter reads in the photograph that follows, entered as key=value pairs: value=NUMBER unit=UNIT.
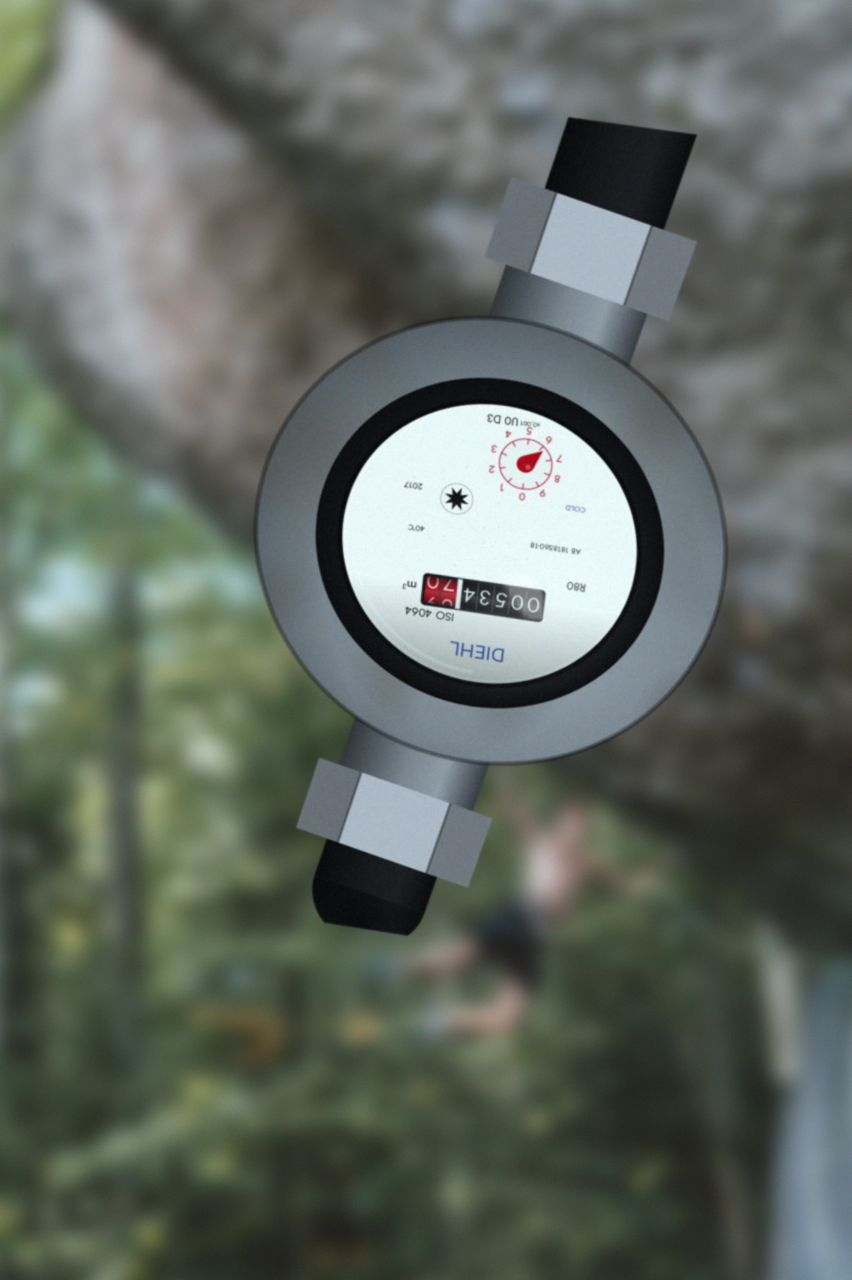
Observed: value=534.696 unit=m³
